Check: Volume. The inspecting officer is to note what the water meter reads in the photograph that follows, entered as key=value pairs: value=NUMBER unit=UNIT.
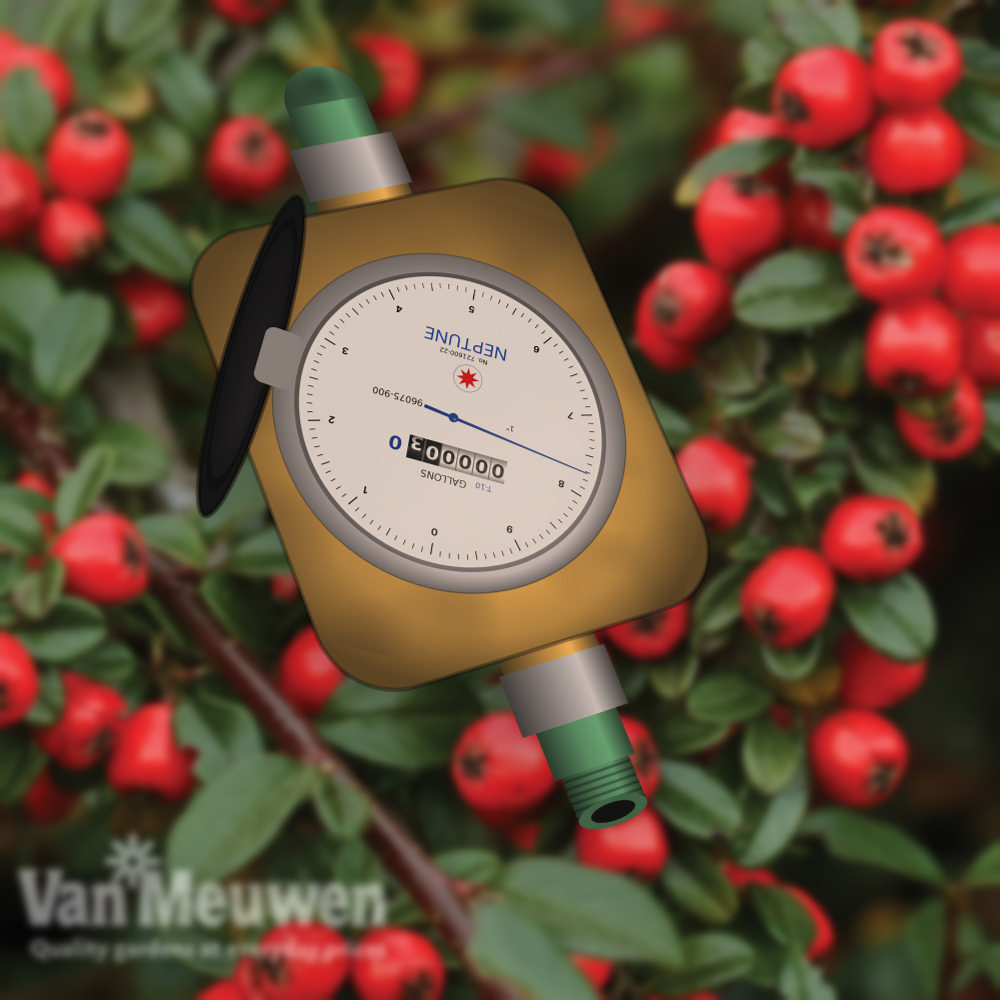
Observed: value=27.7 unit=gal
